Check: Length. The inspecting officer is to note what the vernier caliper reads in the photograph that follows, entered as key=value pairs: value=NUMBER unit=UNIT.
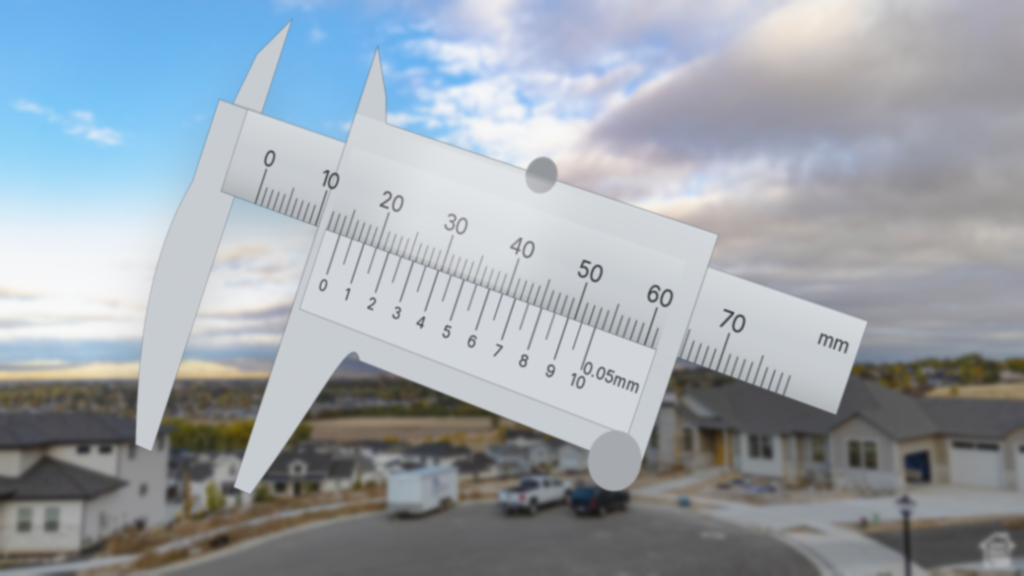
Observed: value=14.0 unit=mm
